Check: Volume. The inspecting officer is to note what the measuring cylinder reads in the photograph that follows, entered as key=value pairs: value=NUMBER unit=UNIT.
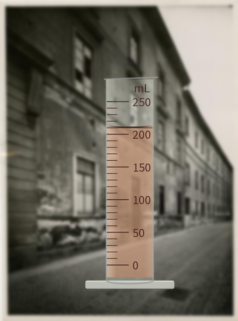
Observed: value=210 unit=mL
